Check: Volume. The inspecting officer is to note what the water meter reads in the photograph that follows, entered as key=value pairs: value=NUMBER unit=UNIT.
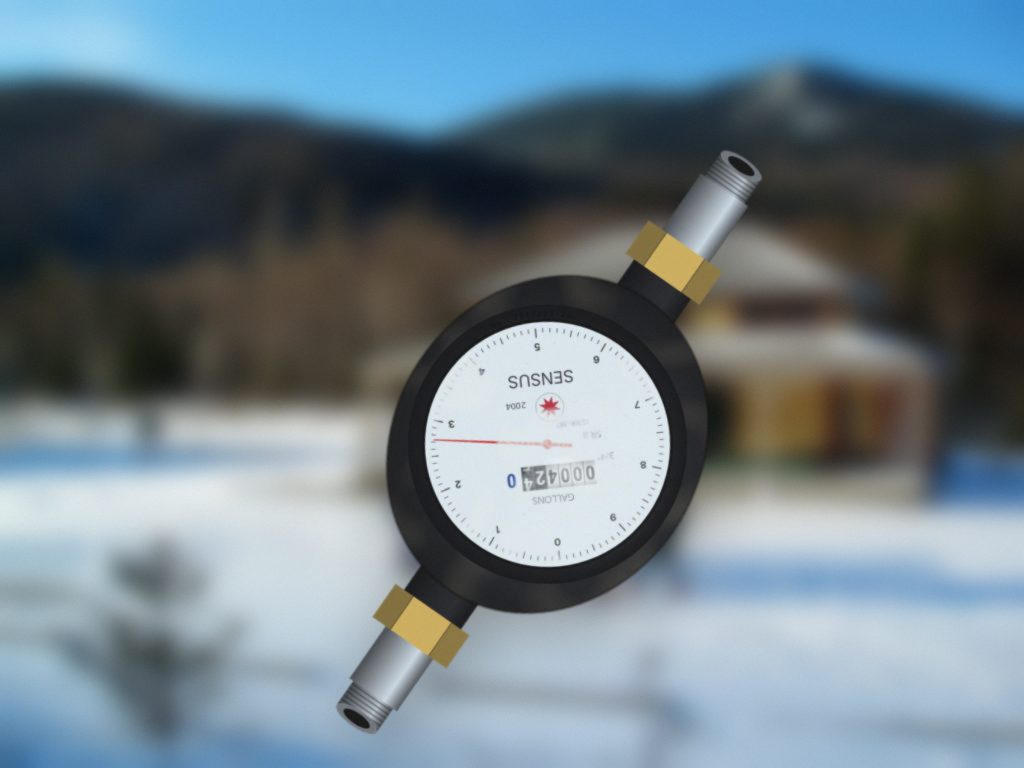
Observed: value=4242.7 unit=gal
